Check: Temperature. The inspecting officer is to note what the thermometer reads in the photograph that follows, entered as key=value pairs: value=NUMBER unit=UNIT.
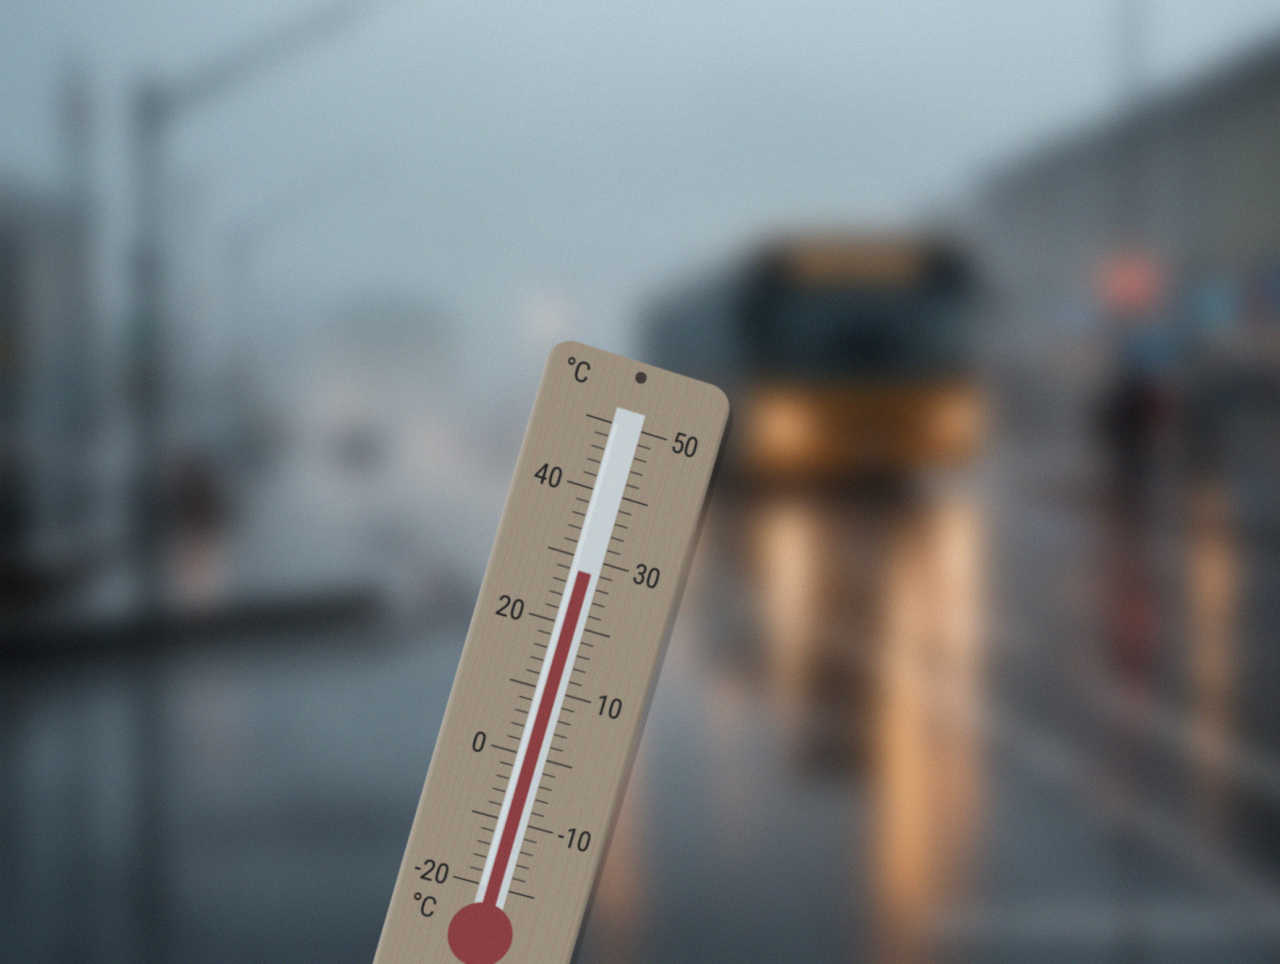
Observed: value=28 unit=°C
